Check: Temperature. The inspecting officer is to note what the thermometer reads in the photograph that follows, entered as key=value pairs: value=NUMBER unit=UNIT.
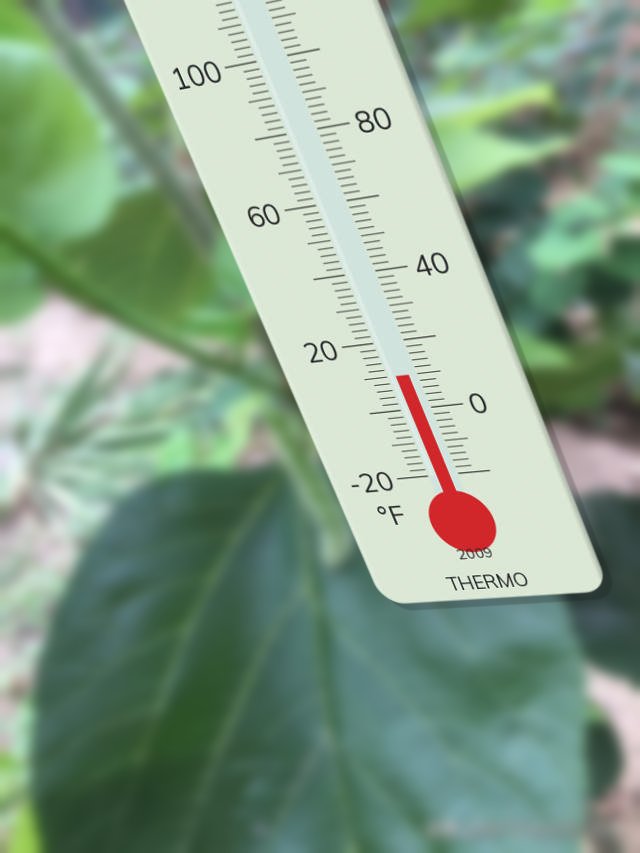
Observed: value=10 unit=°F
